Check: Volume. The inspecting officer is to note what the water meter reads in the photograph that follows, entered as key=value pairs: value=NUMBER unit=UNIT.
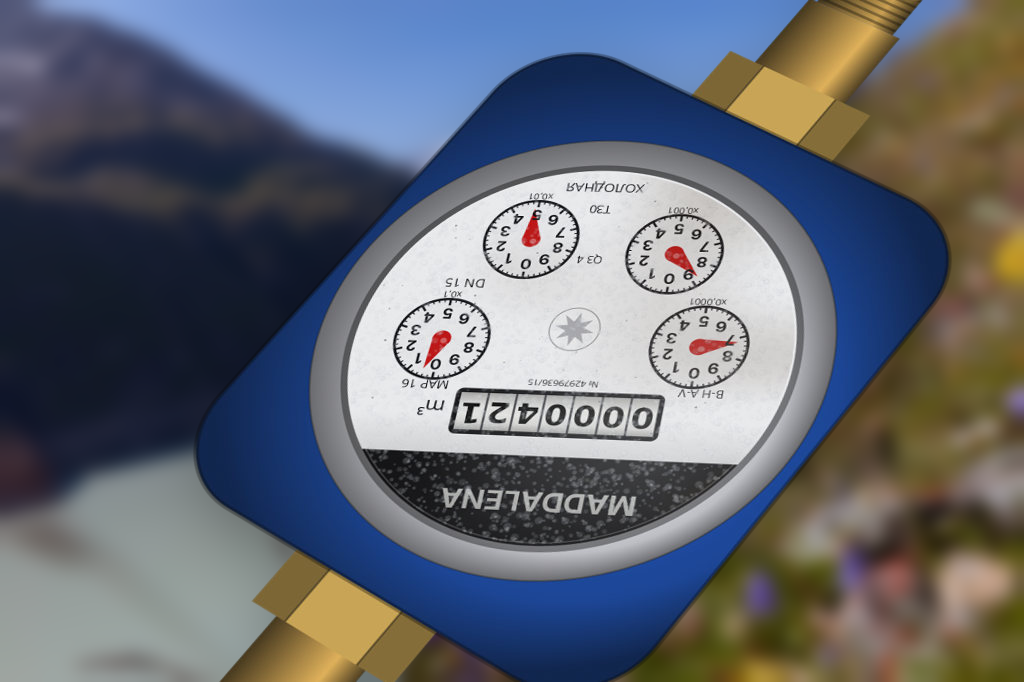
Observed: value=421.0487 unit=m³
